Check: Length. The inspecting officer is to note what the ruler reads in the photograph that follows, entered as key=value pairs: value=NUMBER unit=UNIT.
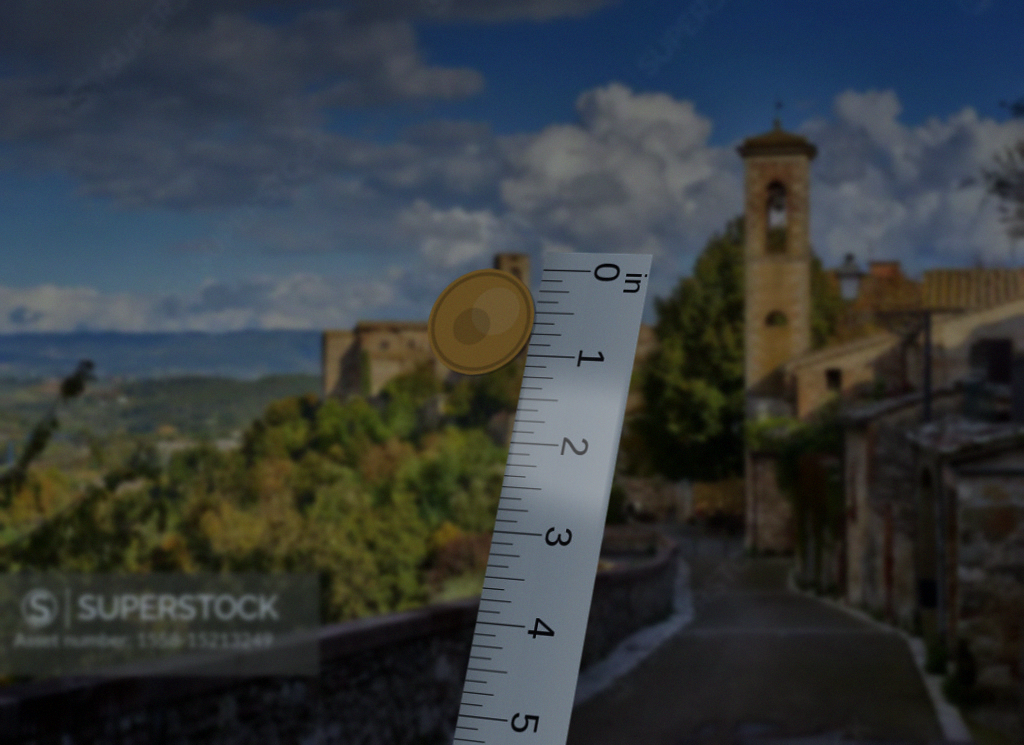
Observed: value=1.25 unit=in
